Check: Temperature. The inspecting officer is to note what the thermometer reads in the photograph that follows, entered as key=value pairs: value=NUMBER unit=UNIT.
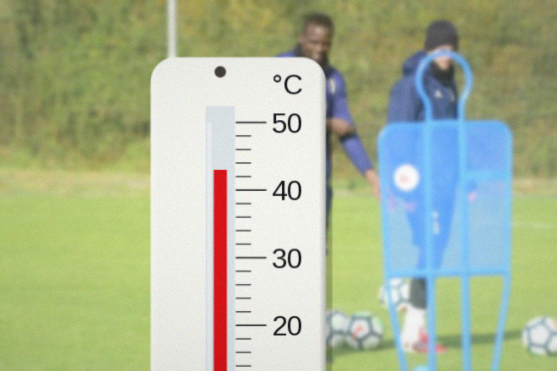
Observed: value=43 unit=°C
